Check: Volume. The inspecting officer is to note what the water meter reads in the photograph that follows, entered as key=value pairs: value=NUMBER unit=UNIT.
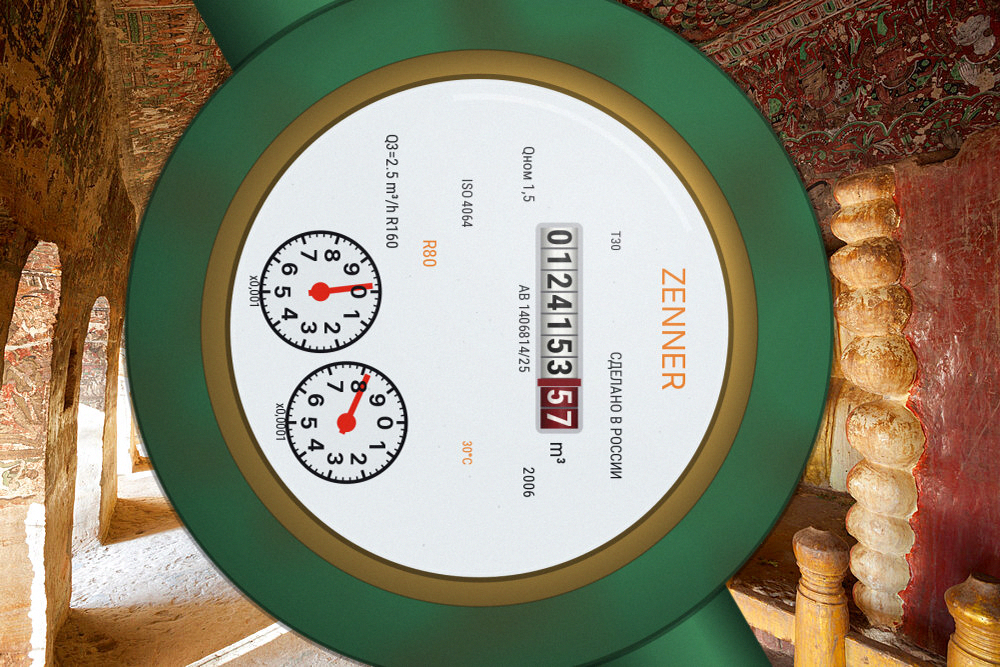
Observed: value=124153.5698 unit=m³
